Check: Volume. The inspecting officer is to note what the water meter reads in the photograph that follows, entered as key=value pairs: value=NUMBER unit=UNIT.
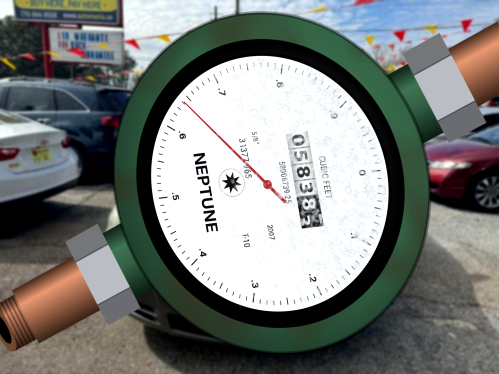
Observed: value=58382.64 unit=ft³
